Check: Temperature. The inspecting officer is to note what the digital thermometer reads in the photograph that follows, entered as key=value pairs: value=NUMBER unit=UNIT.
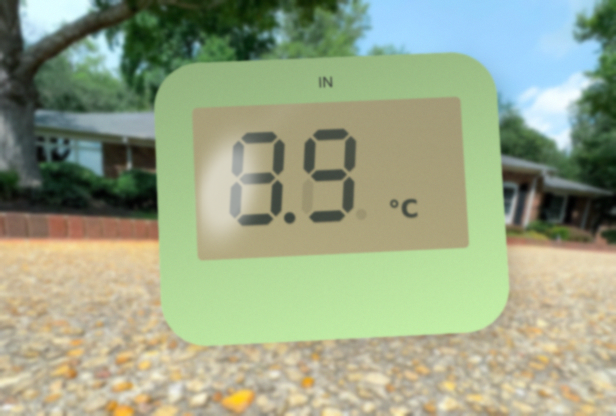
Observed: value=8.9 unit=°C
